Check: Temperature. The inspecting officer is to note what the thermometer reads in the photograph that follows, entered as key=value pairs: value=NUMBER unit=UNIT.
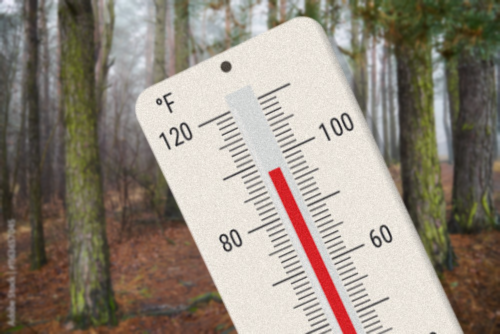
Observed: value=96 unit=°F
